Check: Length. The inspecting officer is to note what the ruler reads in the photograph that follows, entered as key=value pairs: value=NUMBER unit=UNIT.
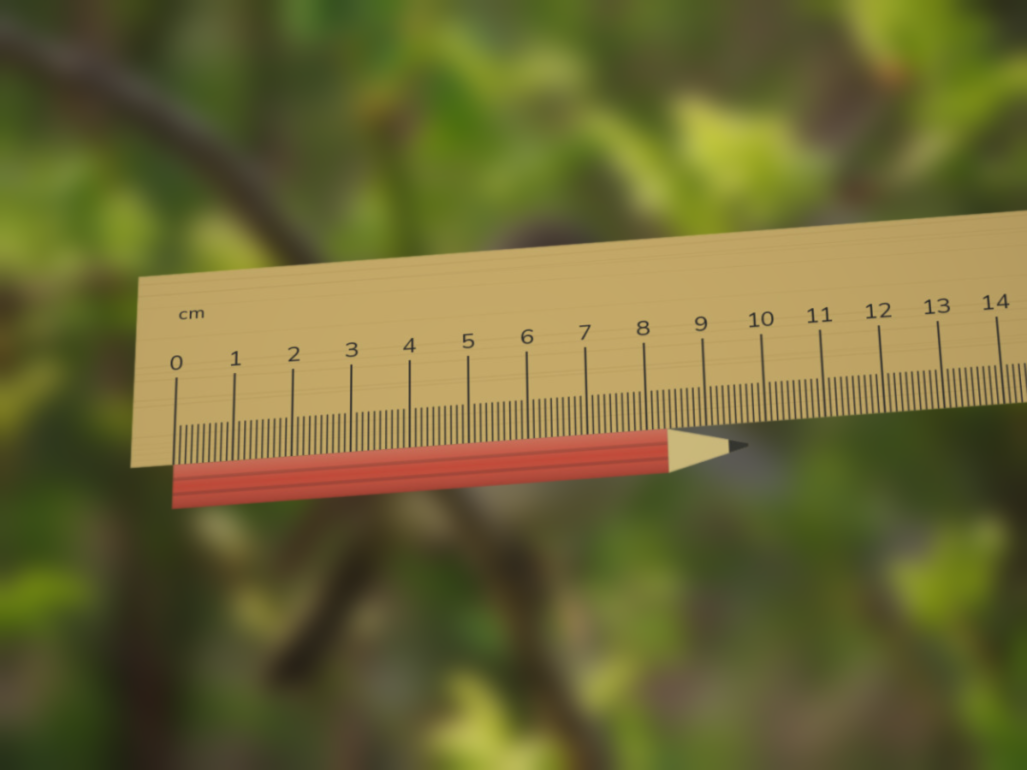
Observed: value=9.7 unit=cm
